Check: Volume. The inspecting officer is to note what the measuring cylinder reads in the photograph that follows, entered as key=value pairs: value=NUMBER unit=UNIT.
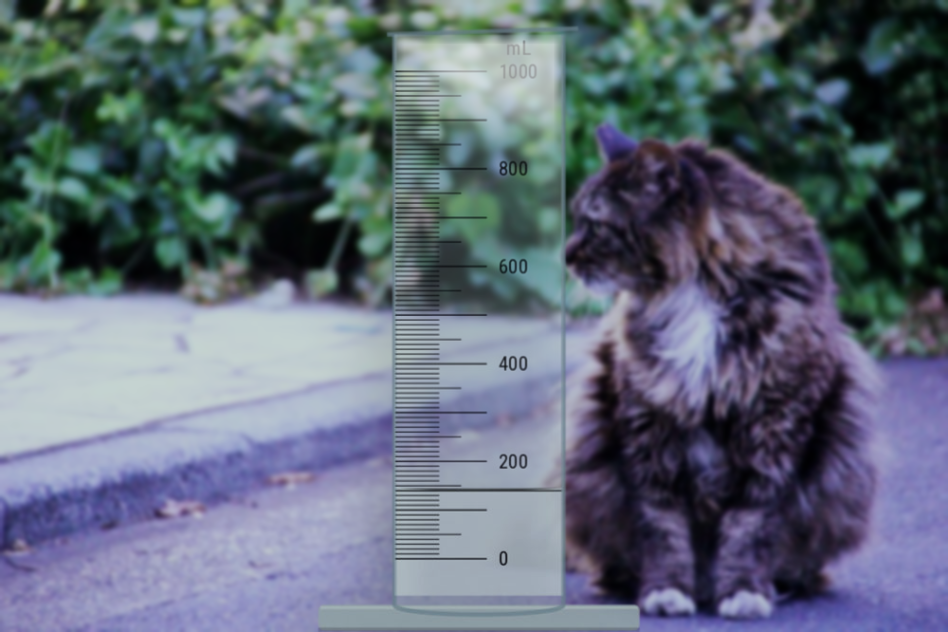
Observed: value=140 unit=mL
